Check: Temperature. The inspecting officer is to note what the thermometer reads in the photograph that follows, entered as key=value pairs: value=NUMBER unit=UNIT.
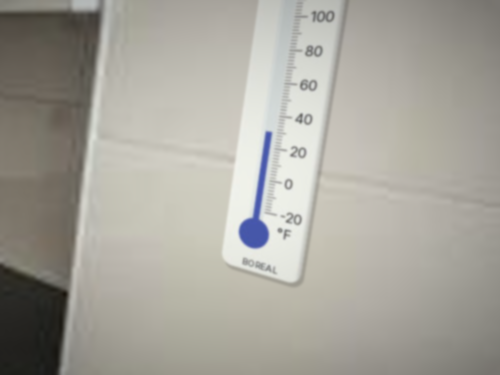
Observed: value=30 unit=°F
